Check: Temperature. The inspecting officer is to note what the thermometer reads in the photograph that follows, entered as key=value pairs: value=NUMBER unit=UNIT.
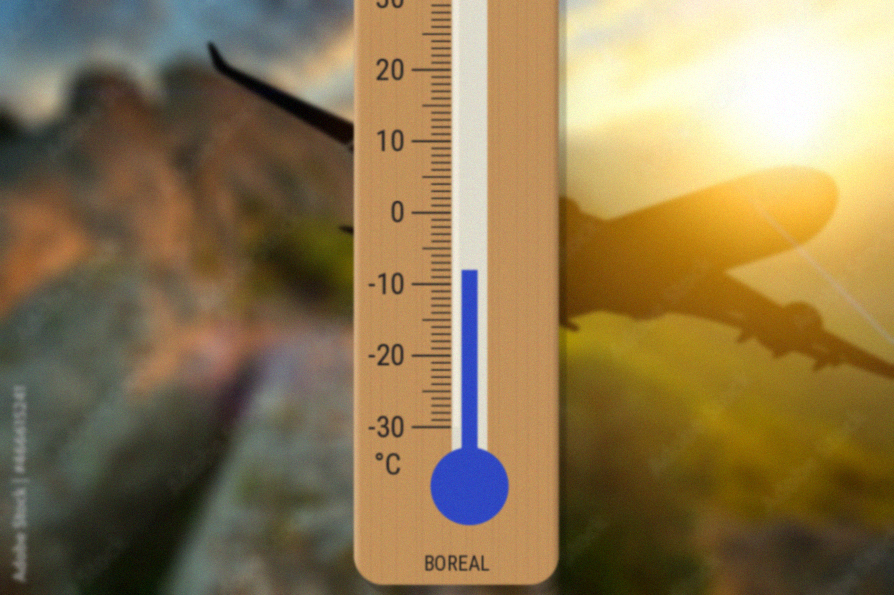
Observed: value=-8 unit=°C
